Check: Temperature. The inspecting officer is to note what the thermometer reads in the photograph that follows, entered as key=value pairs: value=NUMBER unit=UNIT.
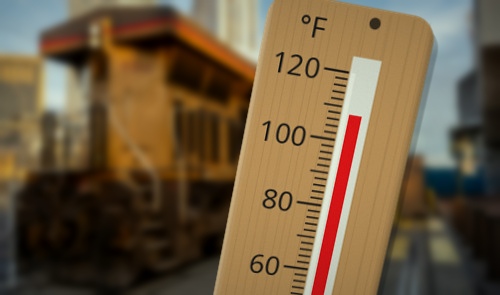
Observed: value=108 unit=°F
